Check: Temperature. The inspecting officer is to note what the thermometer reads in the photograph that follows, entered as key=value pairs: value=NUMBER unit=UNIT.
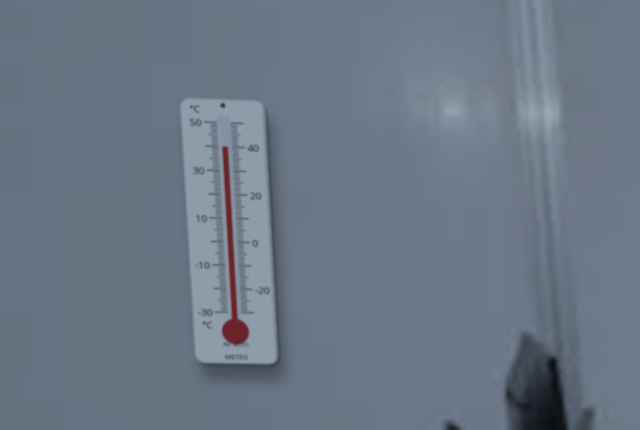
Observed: value=40 unit=°C
